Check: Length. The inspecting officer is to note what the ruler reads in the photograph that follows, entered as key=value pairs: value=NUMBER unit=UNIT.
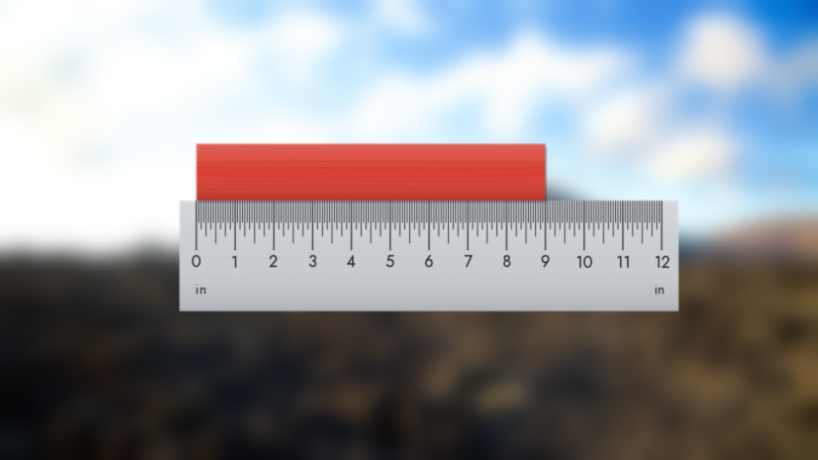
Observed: value=9 unit=in
